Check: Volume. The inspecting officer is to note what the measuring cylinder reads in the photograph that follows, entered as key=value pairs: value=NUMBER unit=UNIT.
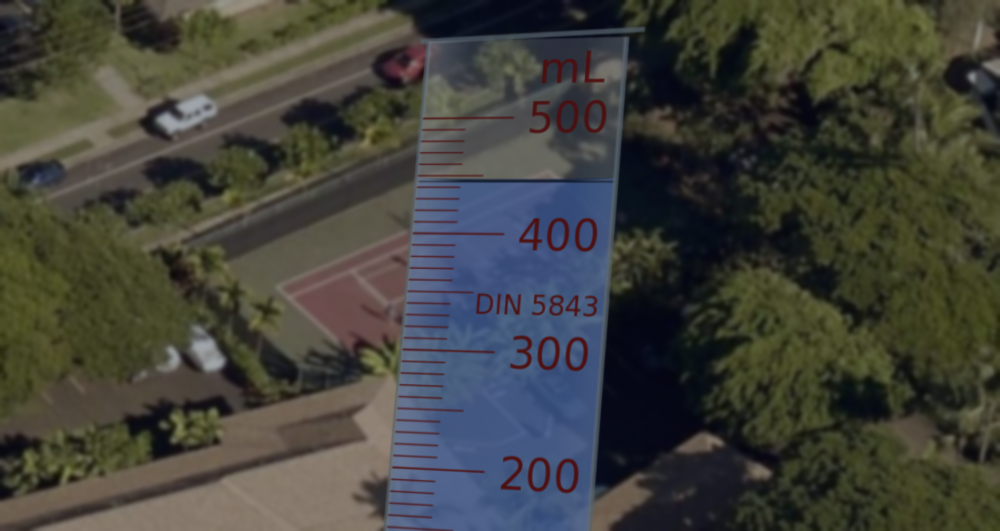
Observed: value=445 unit=mL
